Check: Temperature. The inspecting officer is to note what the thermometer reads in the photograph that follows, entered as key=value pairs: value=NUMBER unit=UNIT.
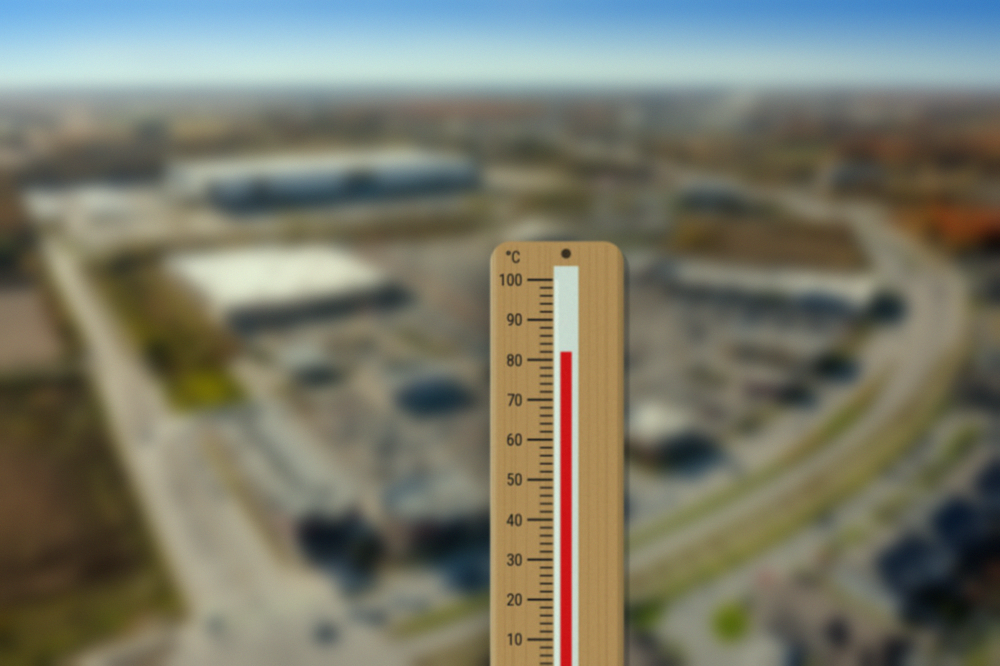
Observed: value=82 unit=°C
